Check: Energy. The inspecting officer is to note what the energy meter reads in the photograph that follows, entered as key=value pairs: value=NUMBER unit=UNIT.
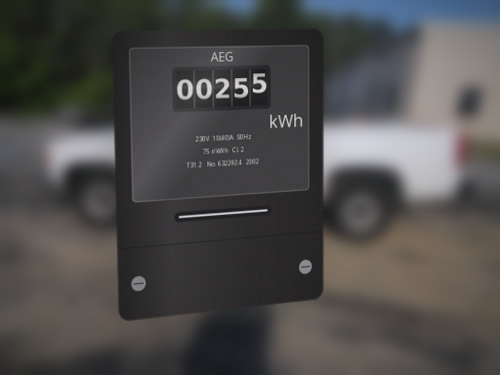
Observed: value=255 unit=kWh
